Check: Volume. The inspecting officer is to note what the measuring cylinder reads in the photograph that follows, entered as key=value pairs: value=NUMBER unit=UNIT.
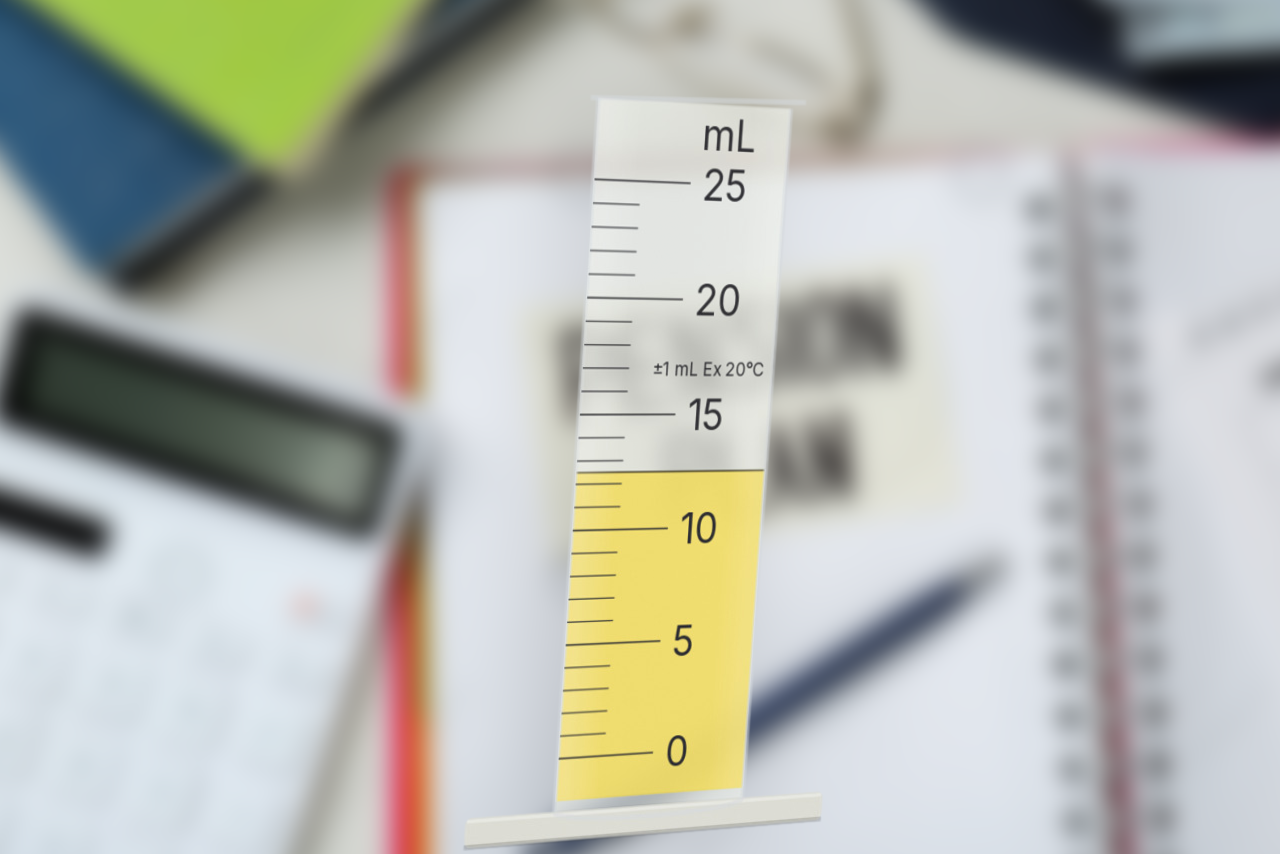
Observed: value=12.5 unit=mL
